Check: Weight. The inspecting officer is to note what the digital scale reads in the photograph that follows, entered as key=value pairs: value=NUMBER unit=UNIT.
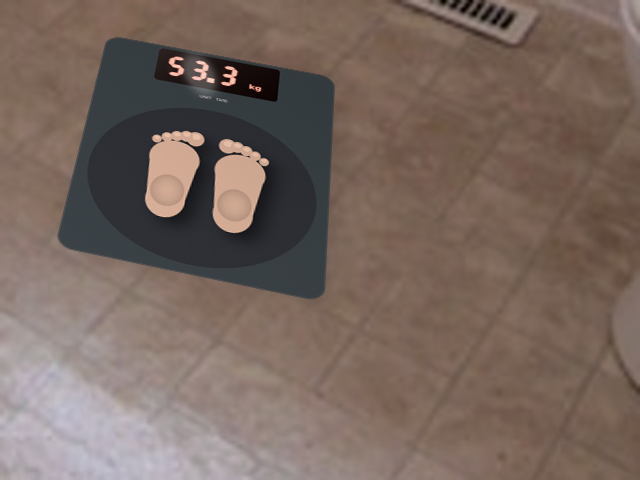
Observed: value=53.3 unit=kg
